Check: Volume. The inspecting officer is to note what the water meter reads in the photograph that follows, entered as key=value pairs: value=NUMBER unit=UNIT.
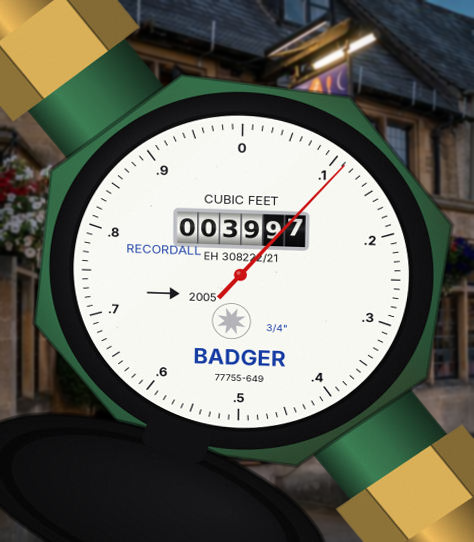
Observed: value=3997.11 unit=ft³
